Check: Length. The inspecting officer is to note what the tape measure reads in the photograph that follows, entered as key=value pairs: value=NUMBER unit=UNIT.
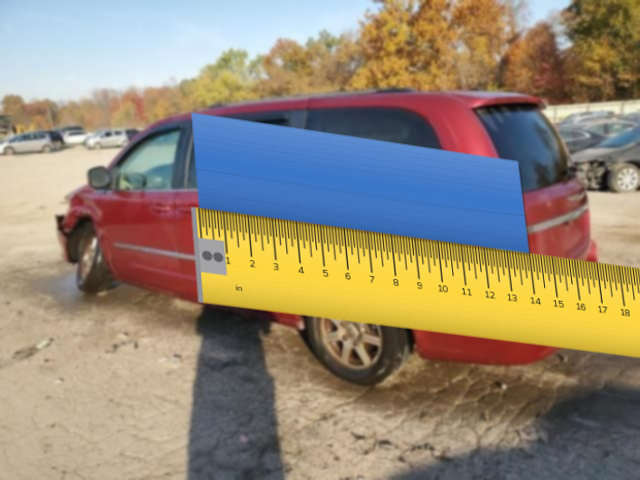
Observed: value=14 unit=in
